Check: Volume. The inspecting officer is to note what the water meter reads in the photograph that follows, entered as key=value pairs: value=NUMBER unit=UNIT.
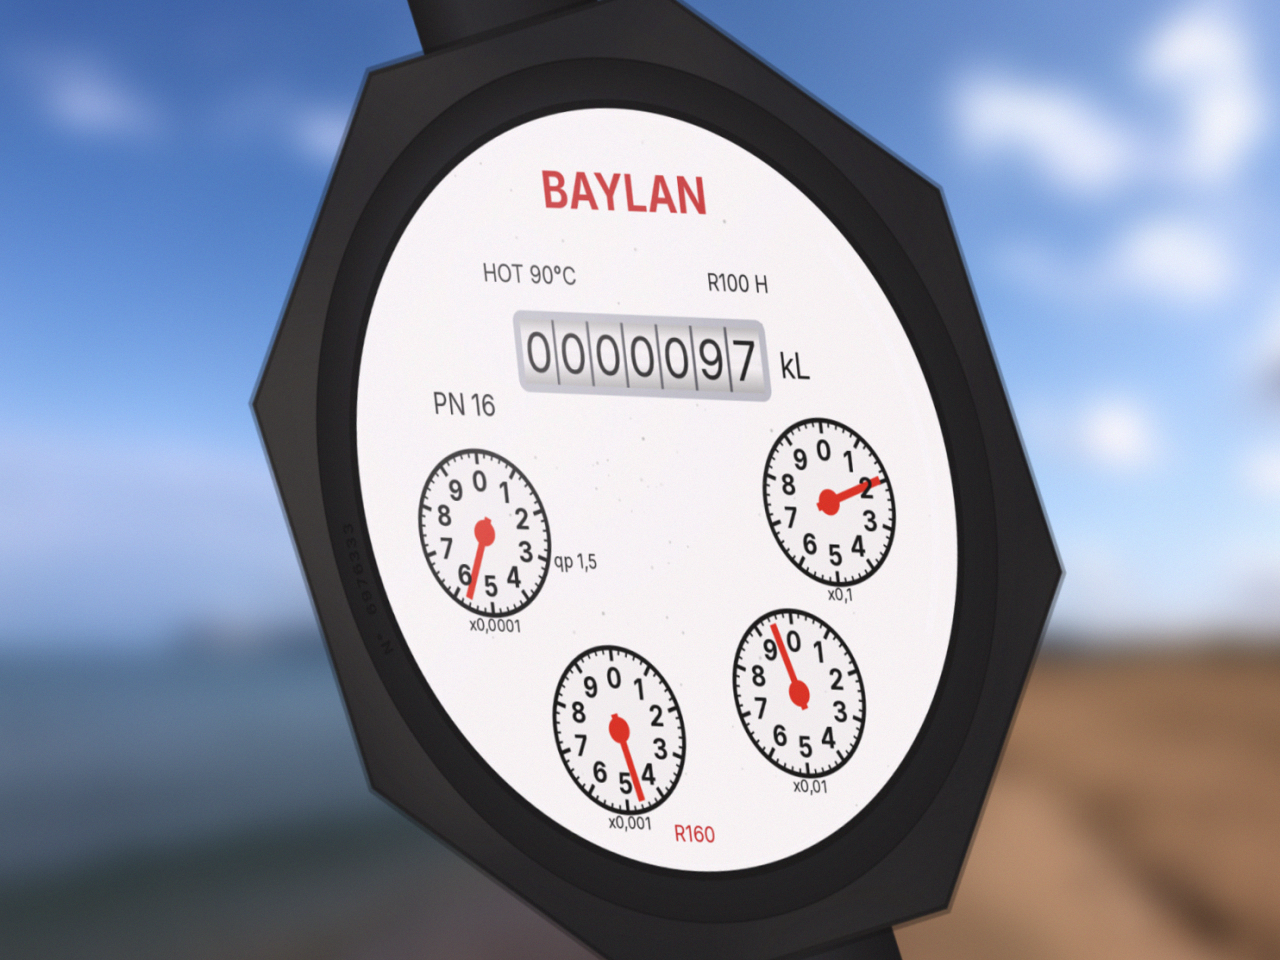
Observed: value=97.1945 unit=kL
